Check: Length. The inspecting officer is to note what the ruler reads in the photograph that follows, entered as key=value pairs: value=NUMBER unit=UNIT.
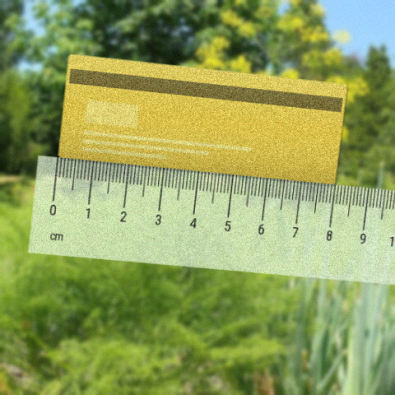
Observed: value=8 unit=cm
